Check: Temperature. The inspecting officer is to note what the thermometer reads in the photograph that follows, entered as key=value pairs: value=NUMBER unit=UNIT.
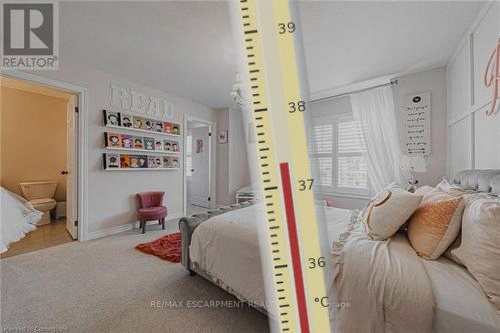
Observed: value=37.3 unit=°C
